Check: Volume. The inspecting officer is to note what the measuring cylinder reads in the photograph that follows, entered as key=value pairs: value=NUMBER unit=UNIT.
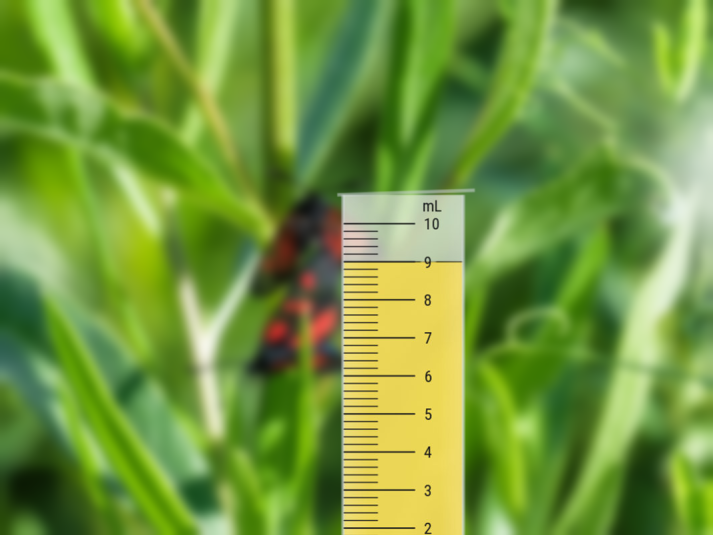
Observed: value=9 unit=mL
